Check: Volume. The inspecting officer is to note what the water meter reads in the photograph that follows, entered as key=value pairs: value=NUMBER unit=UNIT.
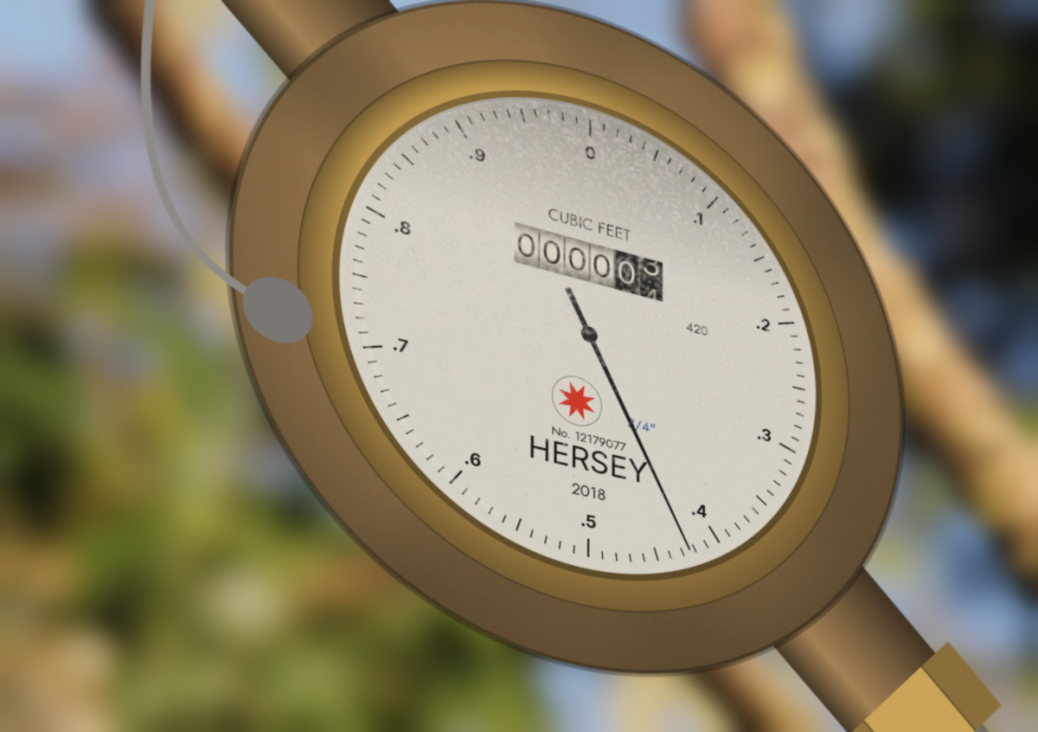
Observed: value=3.42 unit=ft³
